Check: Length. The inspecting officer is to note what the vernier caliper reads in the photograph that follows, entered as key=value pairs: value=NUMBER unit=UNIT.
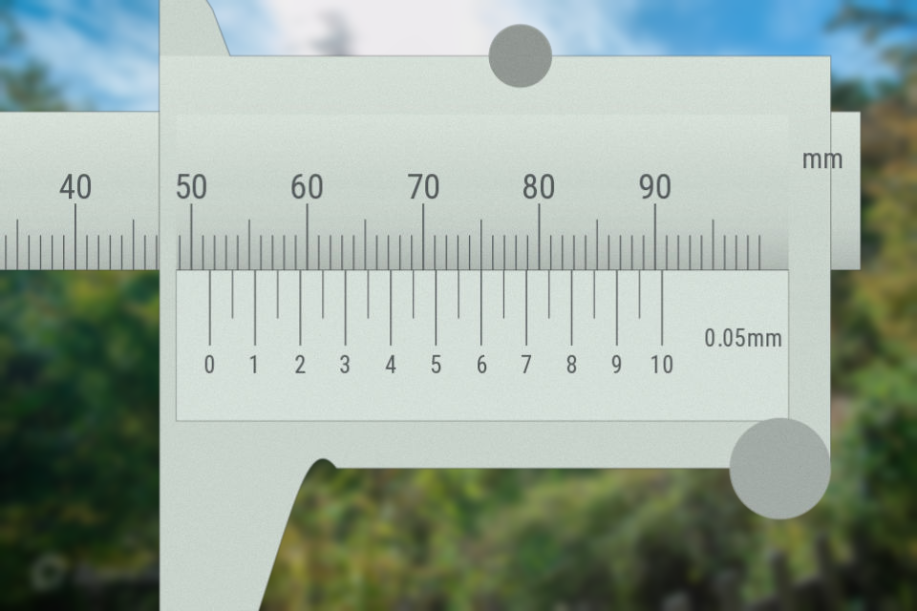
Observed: value=51.6 unit=mm
